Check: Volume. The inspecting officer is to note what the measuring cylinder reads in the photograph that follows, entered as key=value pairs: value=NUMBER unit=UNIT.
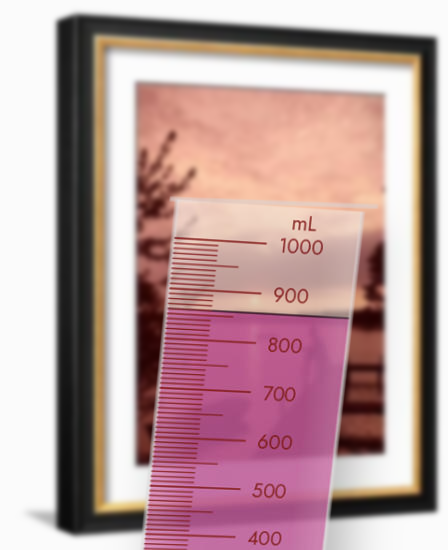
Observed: value=860 unit=mL
